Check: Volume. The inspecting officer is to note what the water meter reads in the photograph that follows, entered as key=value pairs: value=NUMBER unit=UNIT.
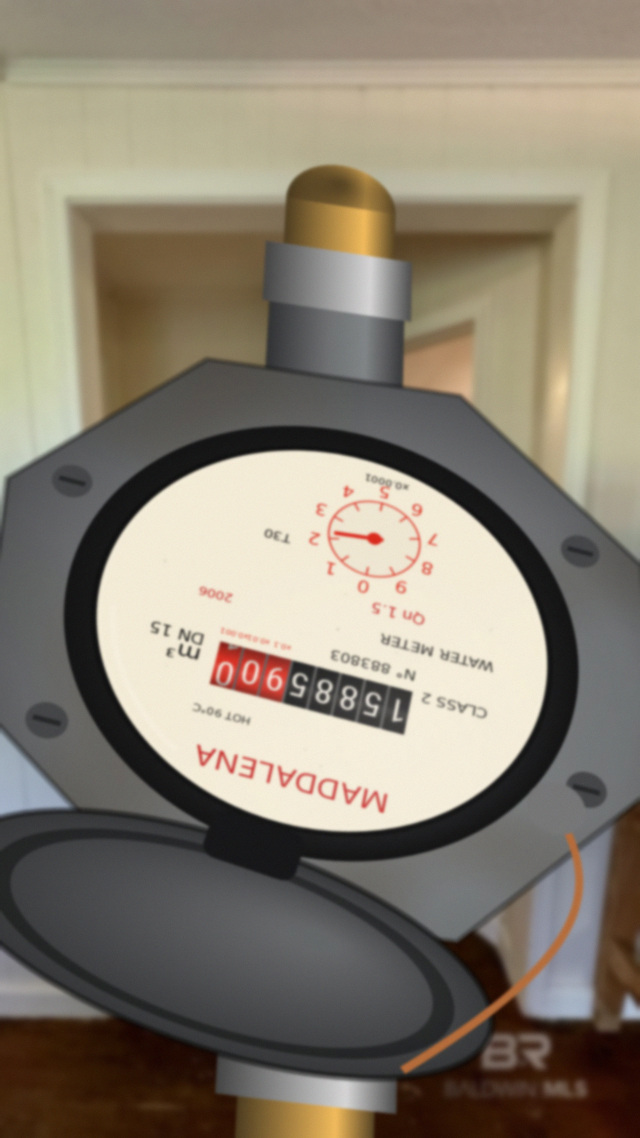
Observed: value=15885.9002 unit=m³
